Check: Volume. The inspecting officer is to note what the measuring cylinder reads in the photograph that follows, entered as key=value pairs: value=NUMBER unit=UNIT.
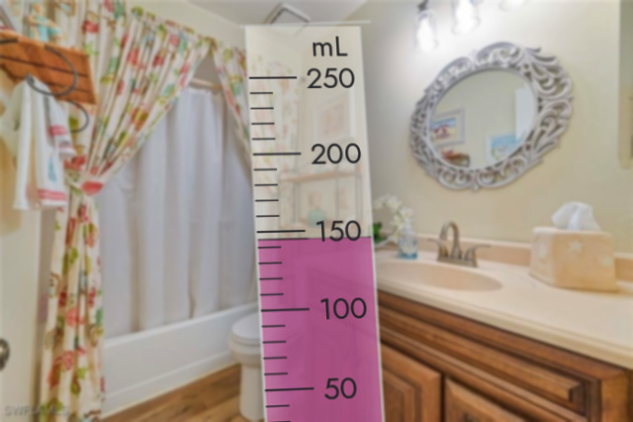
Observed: value=145 unit=mL
